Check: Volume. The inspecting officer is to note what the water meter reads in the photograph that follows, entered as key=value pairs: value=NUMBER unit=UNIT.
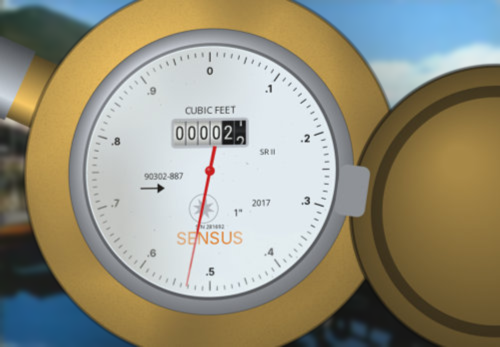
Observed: value=21.53 unit=ft³
